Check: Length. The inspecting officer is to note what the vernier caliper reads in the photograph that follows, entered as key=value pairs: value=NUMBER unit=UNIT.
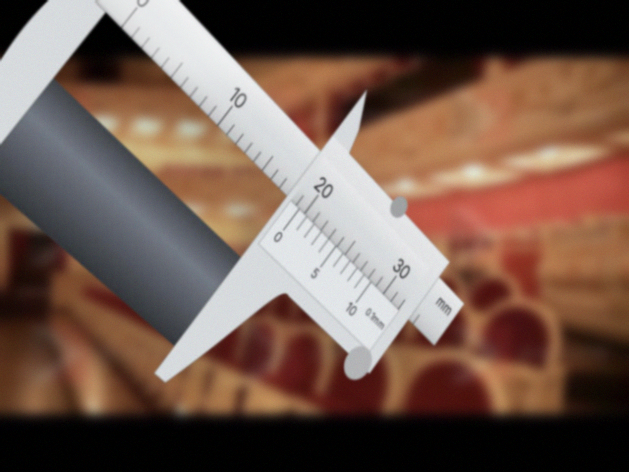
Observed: value=19.4 unit=mm
